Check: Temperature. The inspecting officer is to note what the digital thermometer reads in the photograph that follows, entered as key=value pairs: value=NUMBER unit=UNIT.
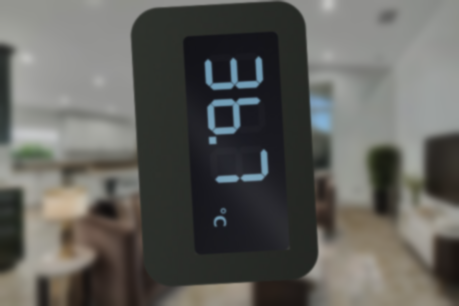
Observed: value=36.7 unit=°C
